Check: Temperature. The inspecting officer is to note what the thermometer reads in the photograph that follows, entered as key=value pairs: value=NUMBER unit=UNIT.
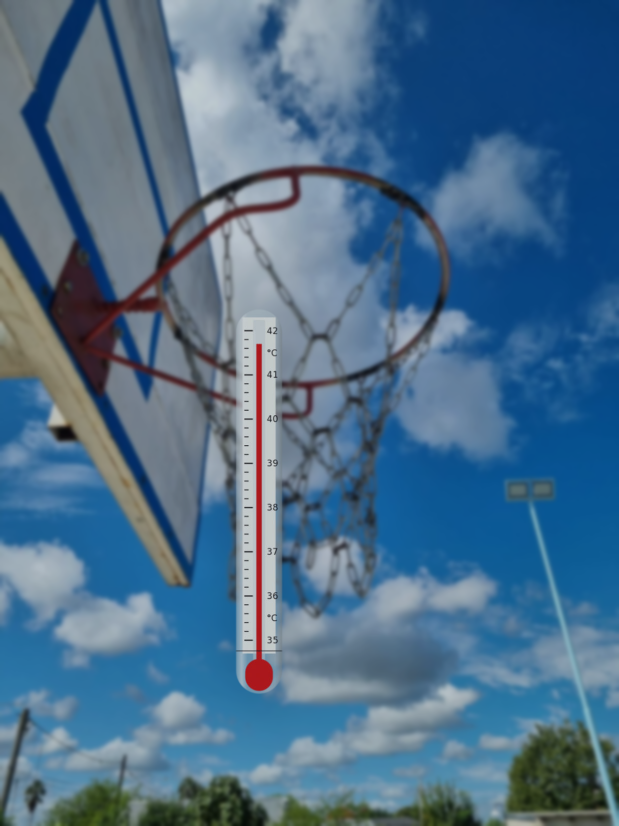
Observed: value=41.7 unit=°C
